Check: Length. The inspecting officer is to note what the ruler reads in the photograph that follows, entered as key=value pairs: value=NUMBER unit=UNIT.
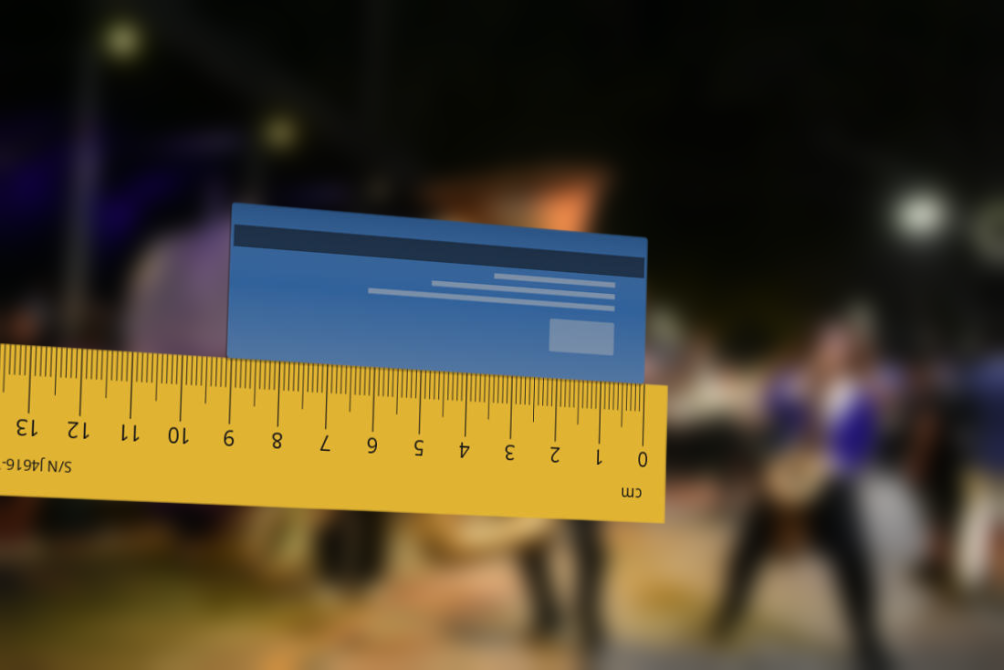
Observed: value=9.1 unit=cm
